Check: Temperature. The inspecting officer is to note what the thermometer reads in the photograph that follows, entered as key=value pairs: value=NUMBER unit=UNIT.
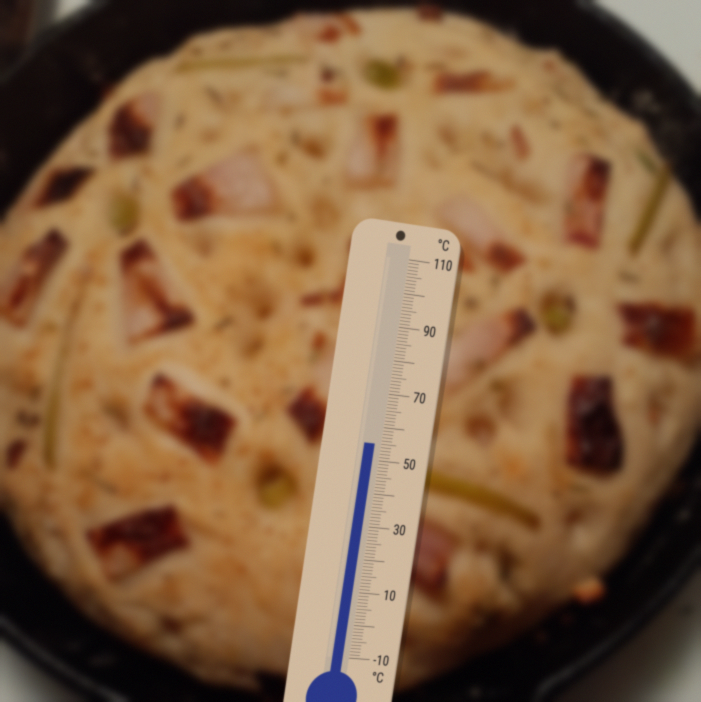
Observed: value=55 unit=°C
